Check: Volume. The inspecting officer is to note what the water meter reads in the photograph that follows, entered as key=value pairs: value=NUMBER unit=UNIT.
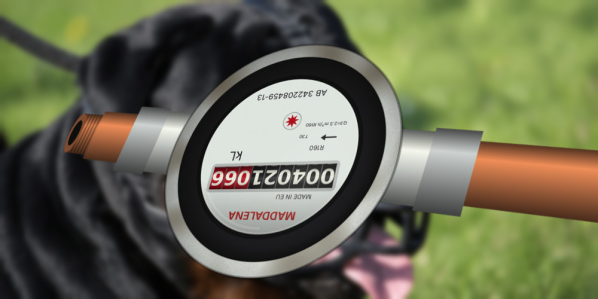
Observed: value=4021.066 unit=kL
